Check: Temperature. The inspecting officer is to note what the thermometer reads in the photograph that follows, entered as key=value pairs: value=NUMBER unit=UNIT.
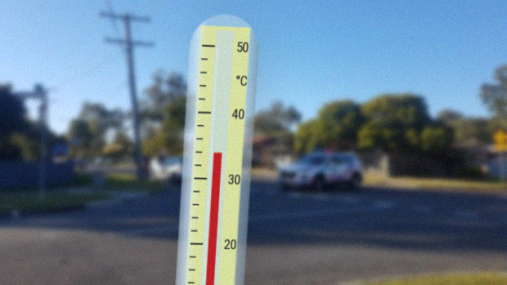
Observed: value=34 unit=°C
